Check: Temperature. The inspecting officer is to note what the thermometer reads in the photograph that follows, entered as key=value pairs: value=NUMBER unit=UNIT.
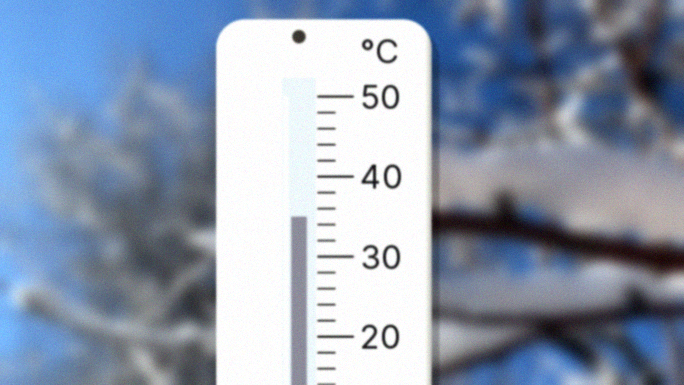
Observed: value=35 unit=°C
